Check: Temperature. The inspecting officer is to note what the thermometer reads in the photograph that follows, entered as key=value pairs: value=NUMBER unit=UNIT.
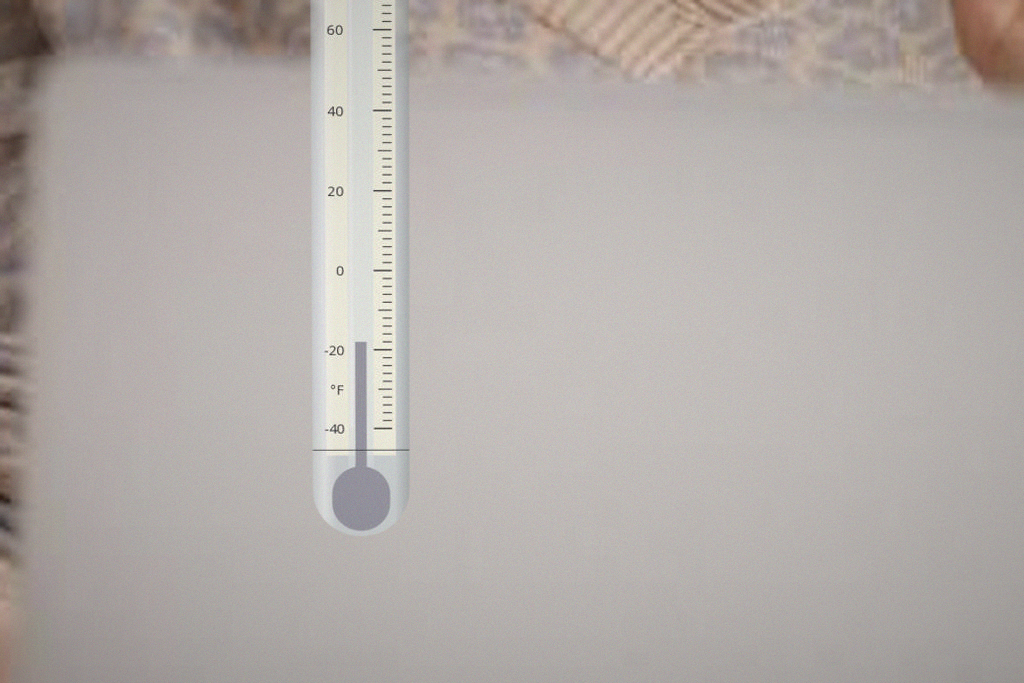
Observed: value=-18 unit=°F
